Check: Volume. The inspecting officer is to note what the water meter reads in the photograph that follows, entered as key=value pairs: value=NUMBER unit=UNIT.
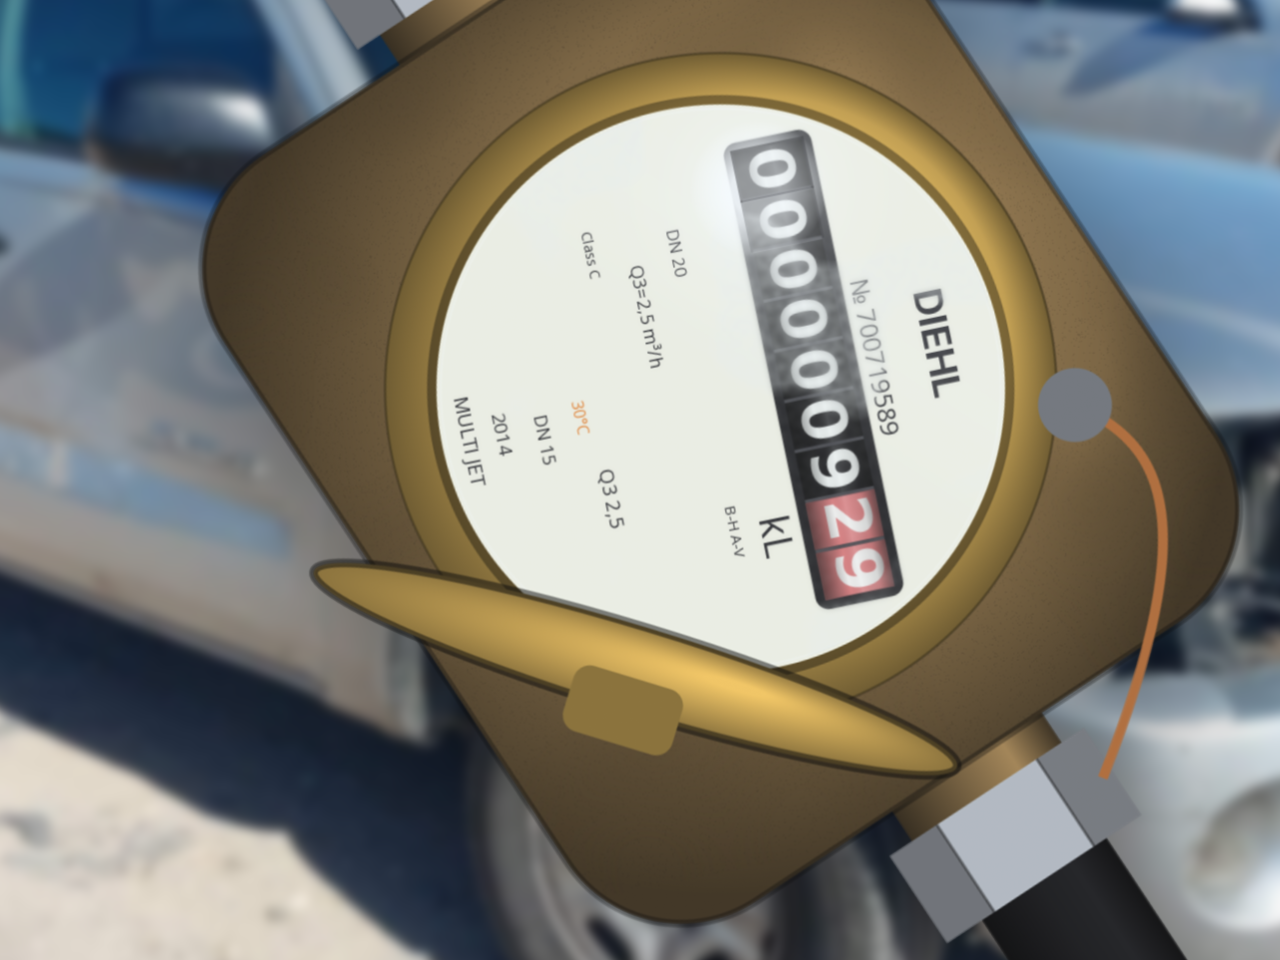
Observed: value=9.29 unit=kL
